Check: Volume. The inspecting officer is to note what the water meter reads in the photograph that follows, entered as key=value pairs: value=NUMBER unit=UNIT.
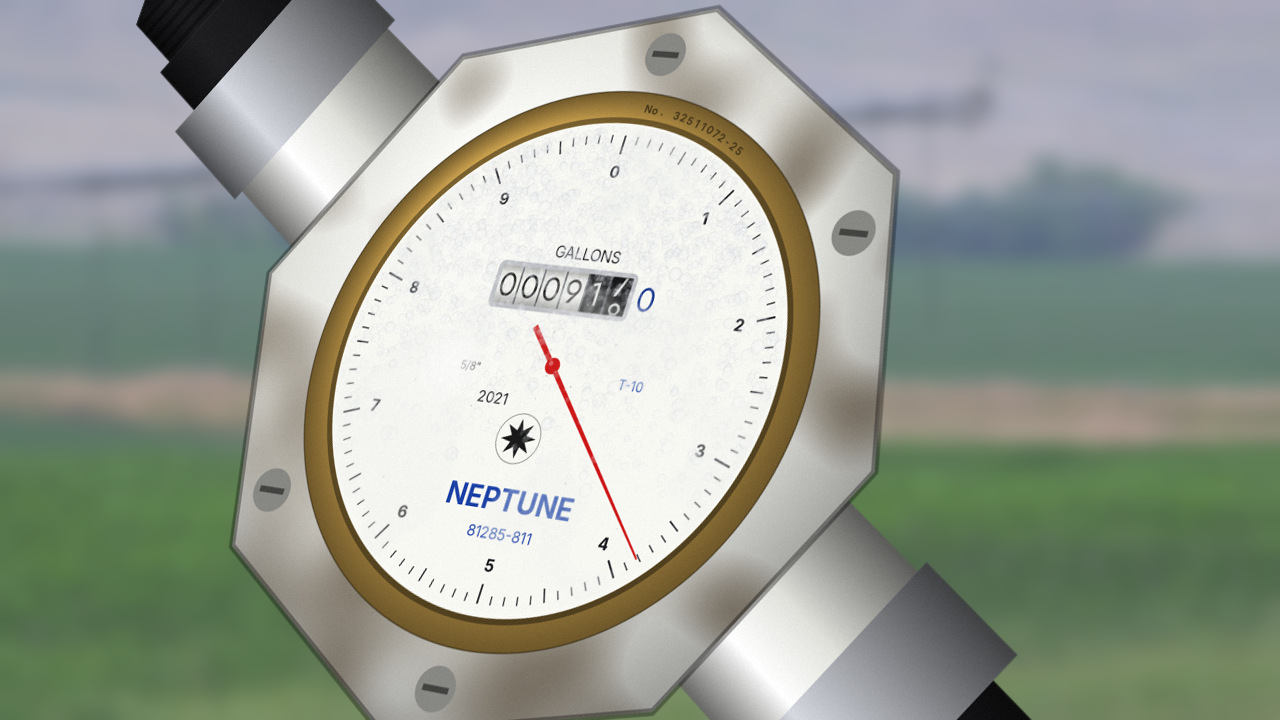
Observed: value=9173.8 unit=gal
